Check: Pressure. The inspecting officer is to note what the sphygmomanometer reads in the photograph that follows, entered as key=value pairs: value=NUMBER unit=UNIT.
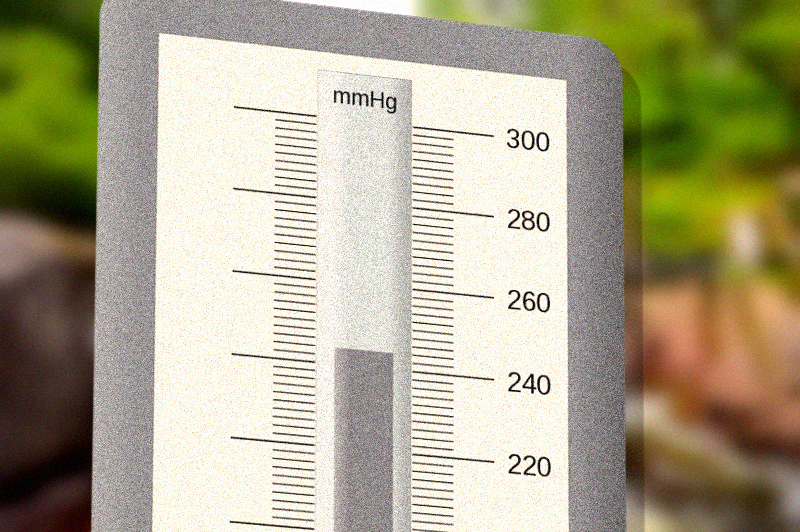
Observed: value=244 unit=mmHg
